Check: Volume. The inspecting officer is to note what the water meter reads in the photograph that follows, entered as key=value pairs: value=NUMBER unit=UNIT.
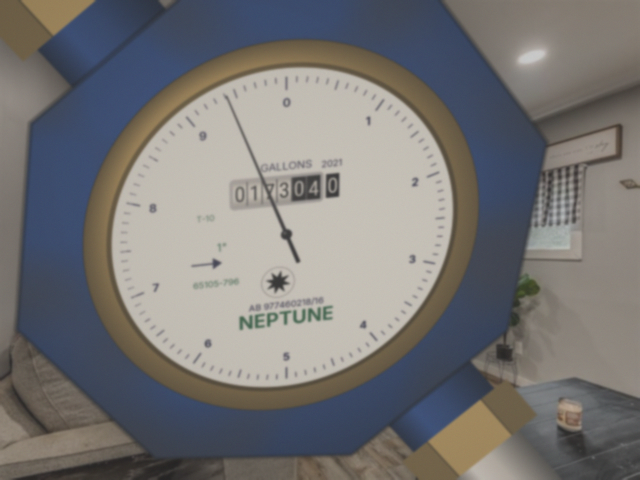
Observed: value=173039.4 unit=gal
